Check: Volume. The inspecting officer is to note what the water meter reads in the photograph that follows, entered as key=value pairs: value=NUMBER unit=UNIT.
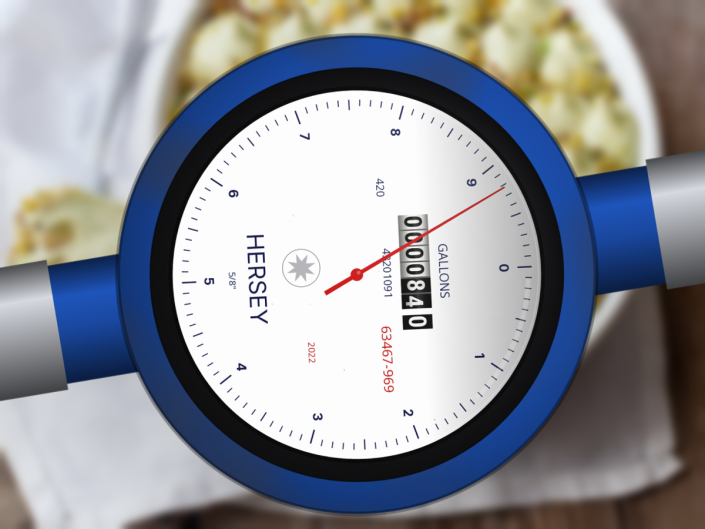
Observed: value=839.2 unit=gal
